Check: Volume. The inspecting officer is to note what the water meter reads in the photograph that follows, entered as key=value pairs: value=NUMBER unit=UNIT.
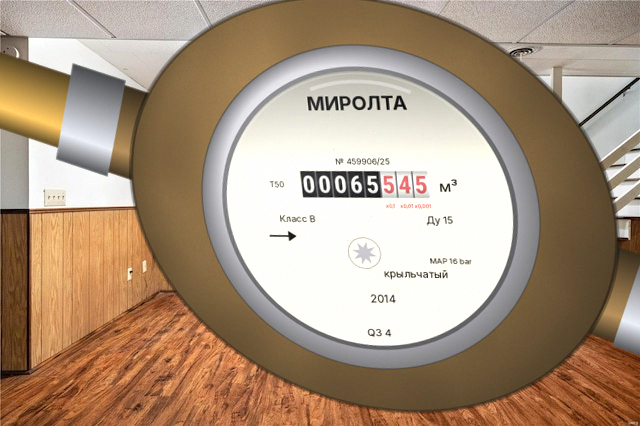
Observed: value=65.545 unit=m³
